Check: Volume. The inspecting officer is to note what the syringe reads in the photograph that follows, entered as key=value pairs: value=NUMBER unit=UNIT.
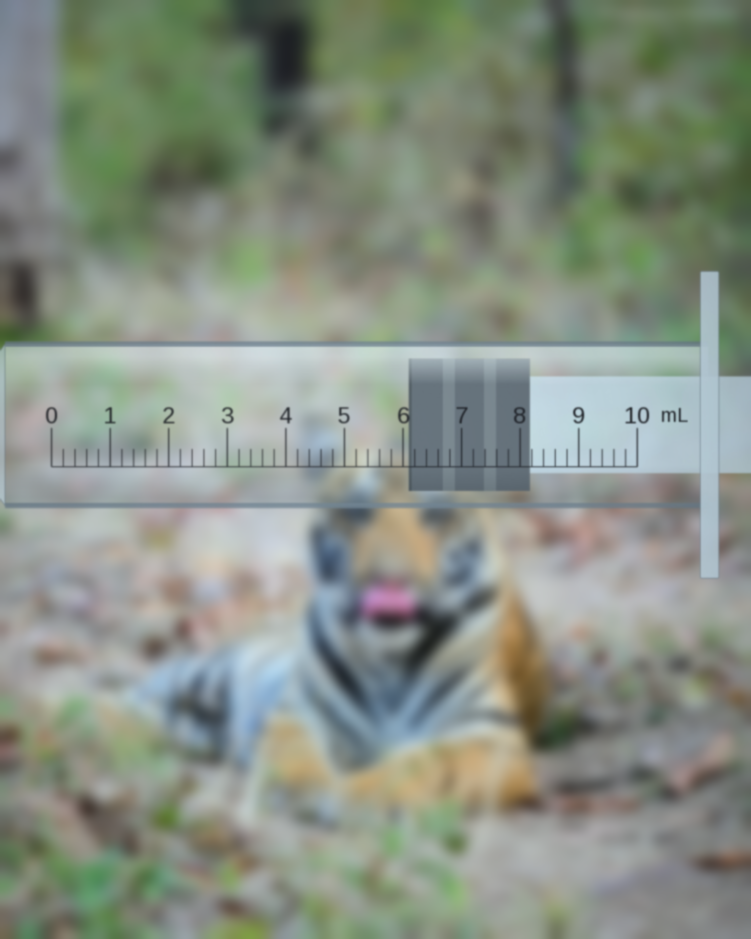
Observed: value=6.1 unit=mL
